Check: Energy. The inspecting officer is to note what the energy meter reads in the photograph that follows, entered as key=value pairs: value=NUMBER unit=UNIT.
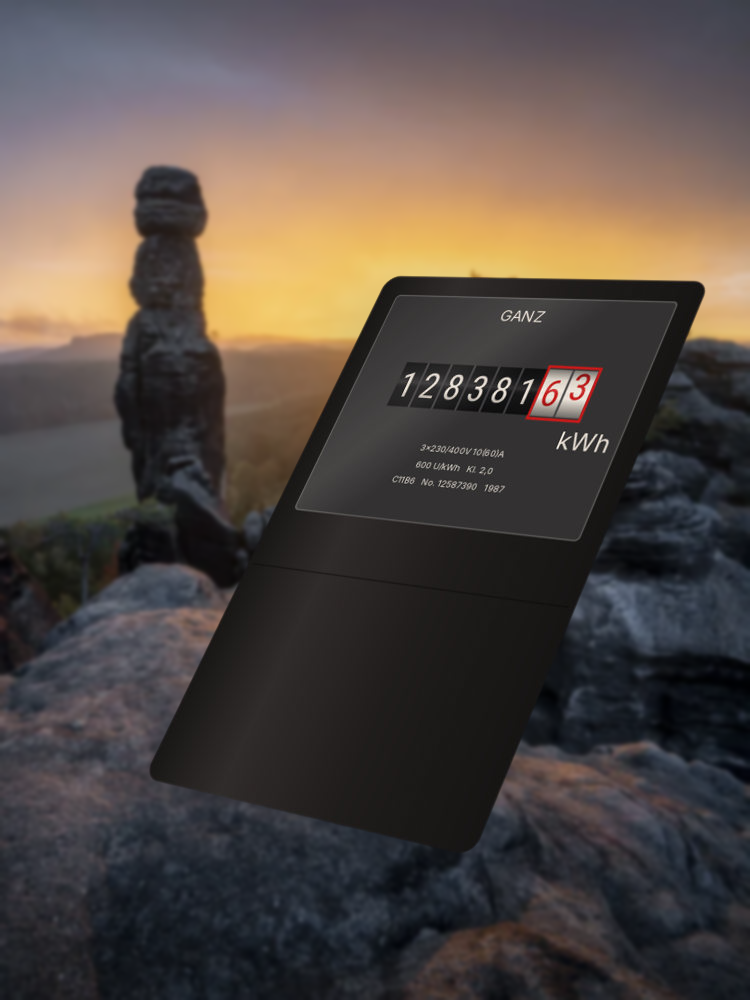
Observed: value=128381.63 unit=kWh
